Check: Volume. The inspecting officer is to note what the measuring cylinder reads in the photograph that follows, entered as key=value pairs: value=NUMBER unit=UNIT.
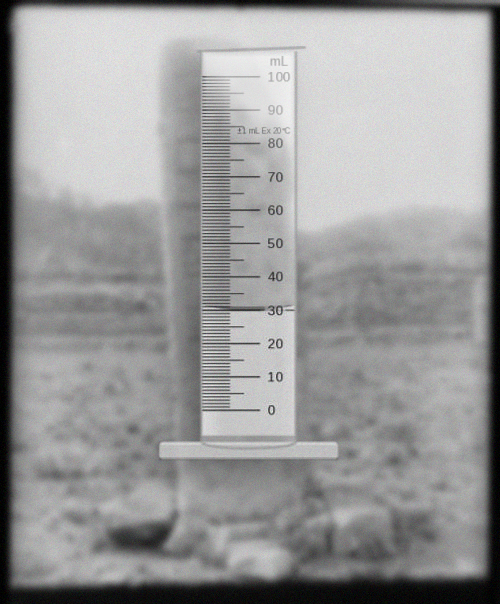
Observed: value=30 unit=mL
